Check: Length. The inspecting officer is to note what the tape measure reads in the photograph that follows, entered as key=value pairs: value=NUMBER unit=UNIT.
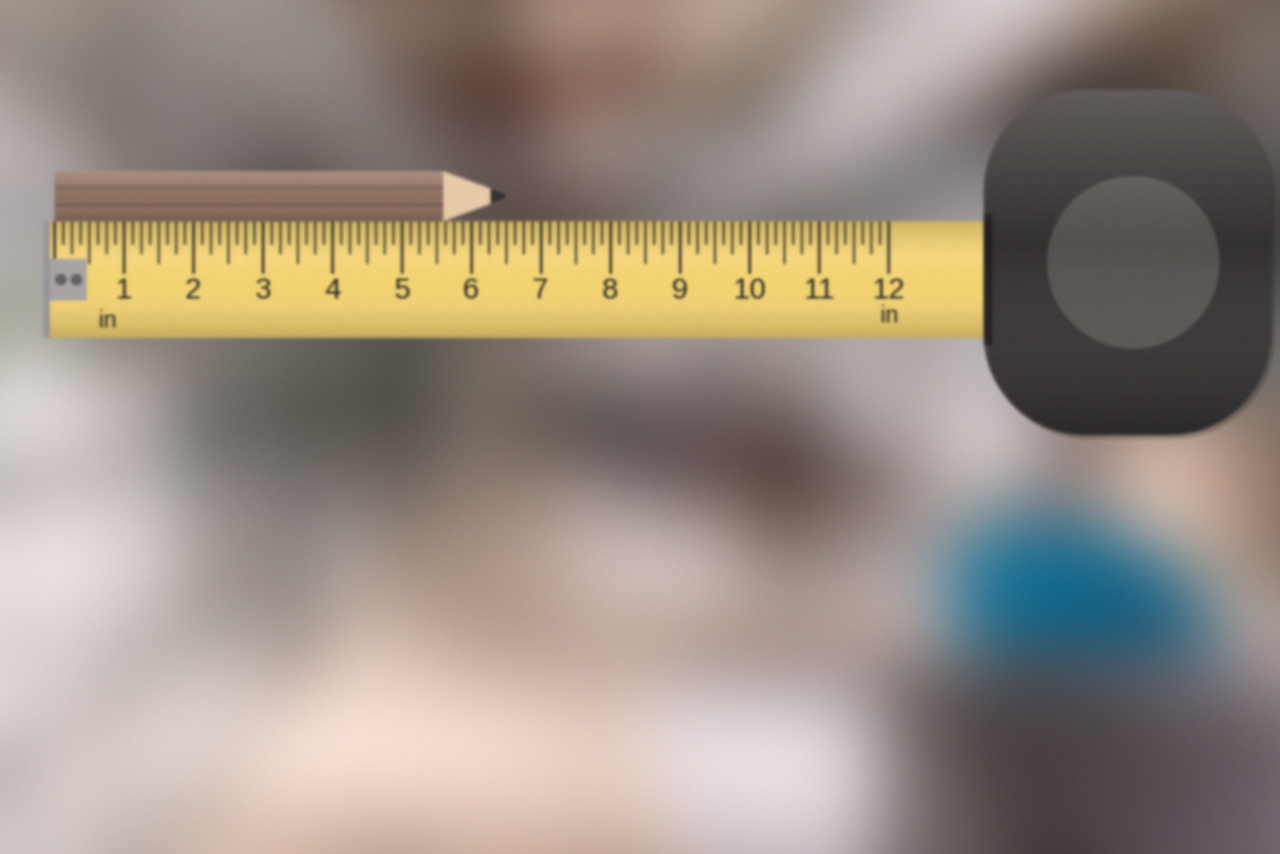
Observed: value=6.5 unit=in
